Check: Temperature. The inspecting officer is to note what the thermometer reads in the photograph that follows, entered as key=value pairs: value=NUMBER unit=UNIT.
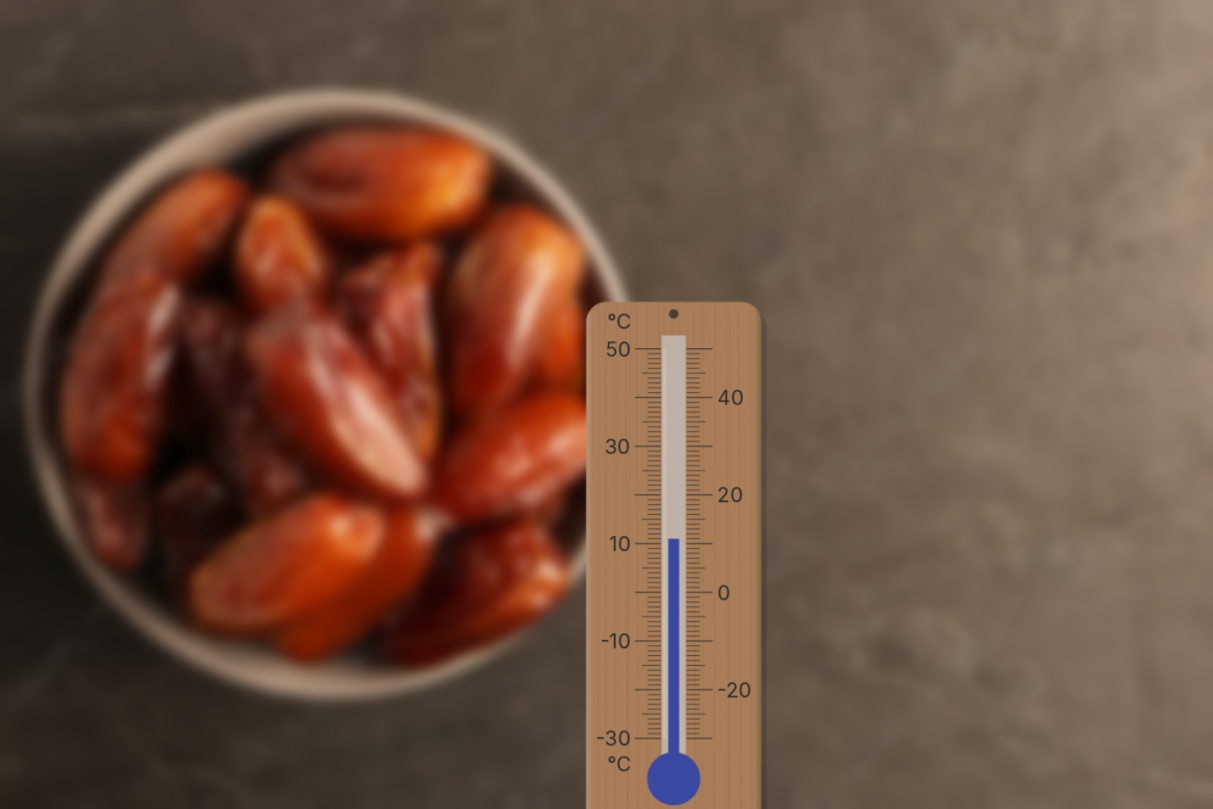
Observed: value=11 unit=°C
